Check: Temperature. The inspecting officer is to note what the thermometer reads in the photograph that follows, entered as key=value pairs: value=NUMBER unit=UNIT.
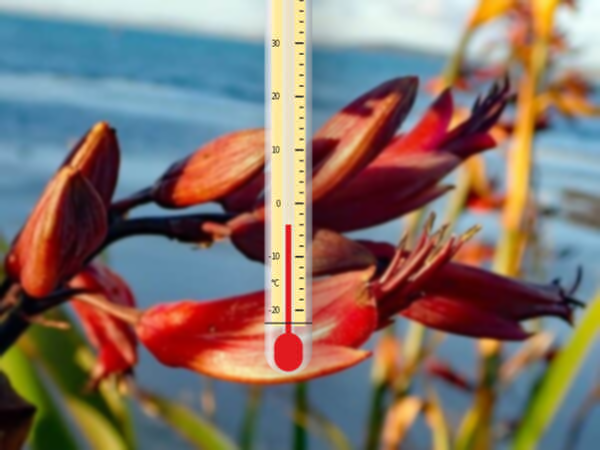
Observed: value=-4 unit=°C
